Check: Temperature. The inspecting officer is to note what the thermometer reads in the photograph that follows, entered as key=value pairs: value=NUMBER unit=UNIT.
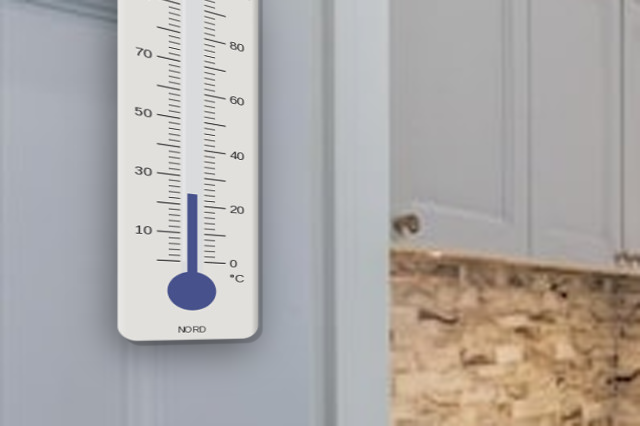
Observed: value=24 unit=°C
